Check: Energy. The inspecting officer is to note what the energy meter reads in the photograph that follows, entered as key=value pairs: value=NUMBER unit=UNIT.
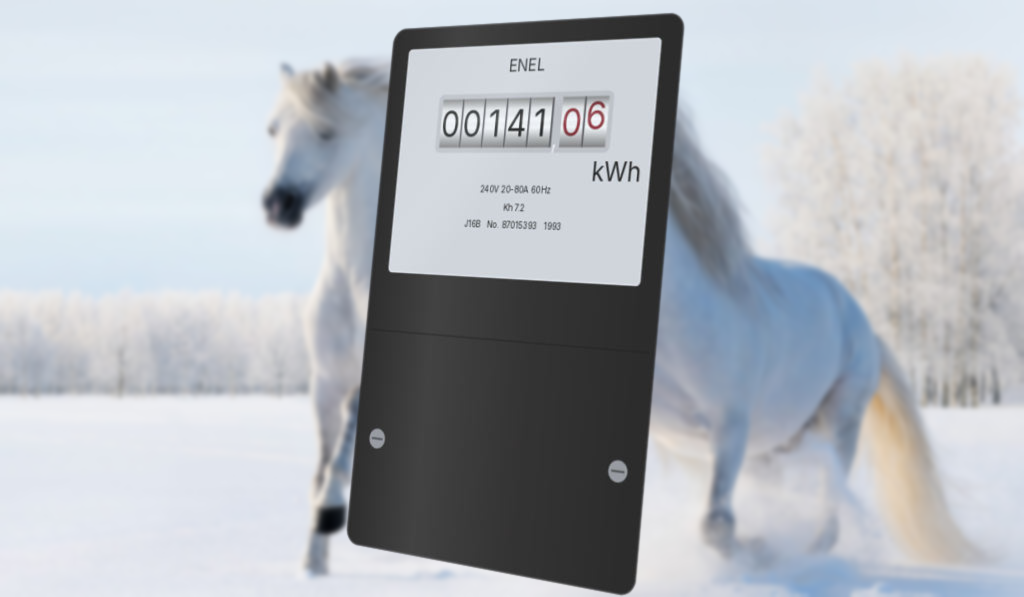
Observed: value=141.06 unit=kWh
